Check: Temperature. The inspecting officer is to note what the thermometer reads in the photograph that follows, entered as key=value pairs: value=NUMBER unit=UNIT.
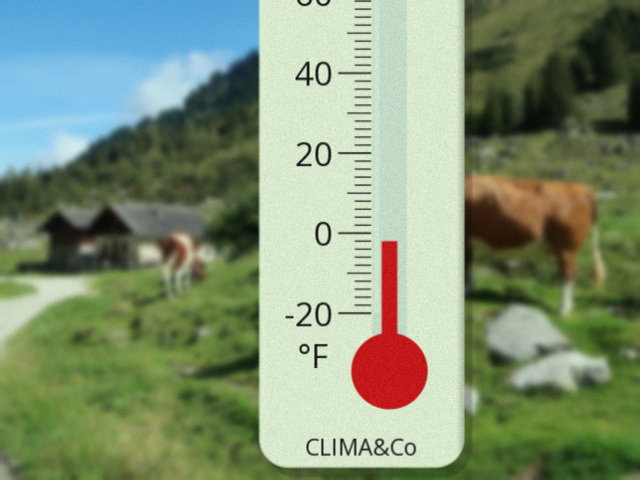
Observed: value=-2 unit=°F
